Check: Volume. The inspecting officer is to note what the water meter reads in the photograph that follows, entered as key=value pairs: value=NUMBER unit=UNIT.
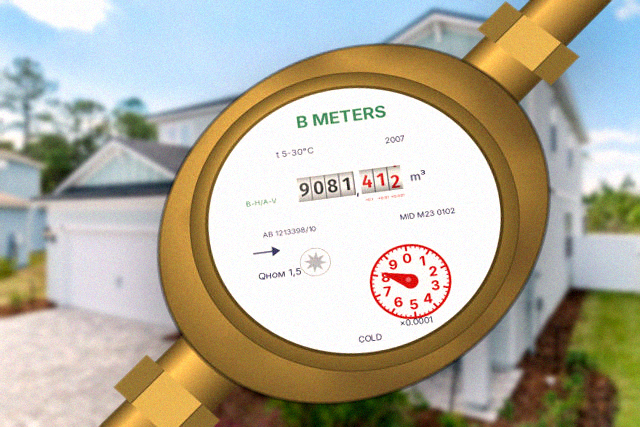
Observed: value=9081.4118 unit=m³
